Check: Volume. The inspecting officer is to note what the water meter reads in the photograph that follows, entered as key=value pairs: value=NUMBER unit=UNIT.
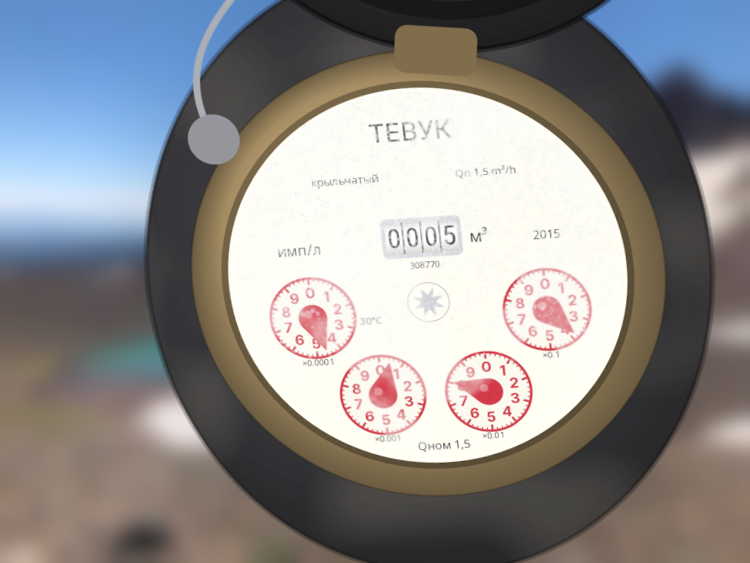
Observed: value=5.3804 unit=m³
